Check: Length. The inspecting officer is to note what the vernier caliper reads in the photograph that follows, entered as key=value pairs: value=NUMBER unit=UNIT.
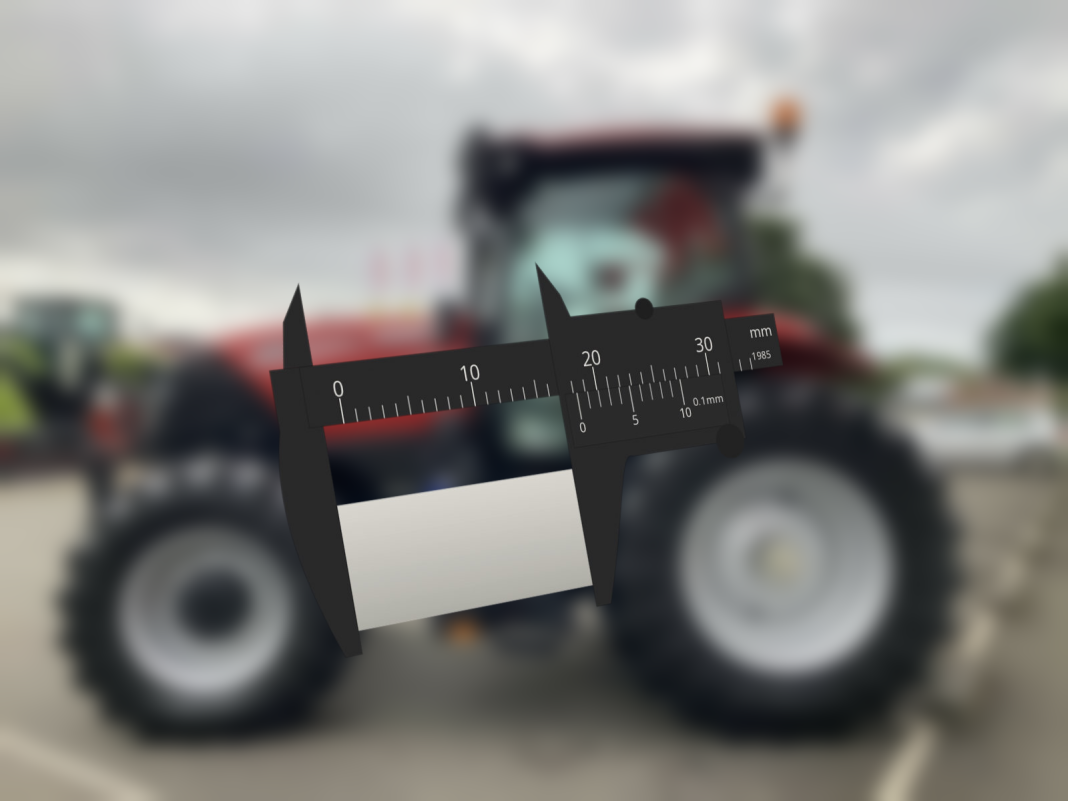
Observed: value=18.3 unit=mm
